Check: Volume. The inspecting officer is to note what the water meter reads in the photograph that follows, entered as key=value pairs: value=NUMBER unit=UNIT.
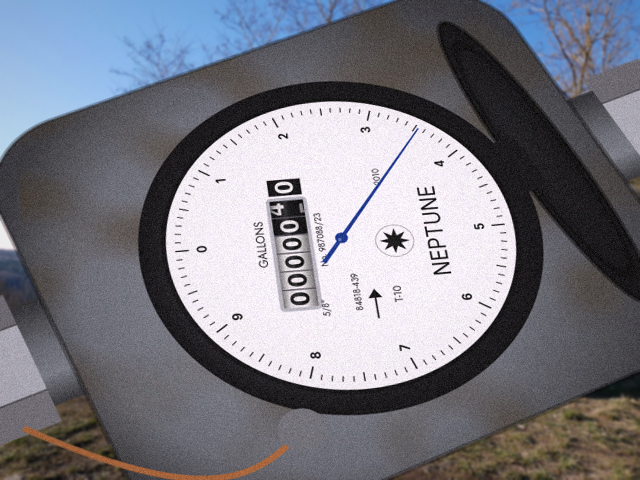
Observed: value=43.5 unit=gal
